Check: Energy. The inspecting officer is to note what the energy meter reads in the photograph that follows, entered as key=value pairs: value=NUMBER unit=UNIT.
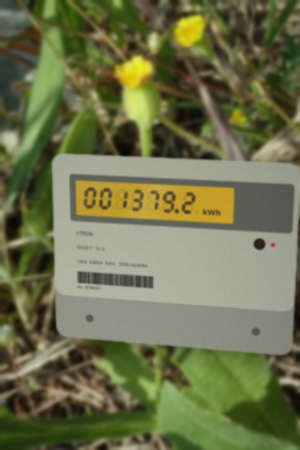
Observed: value=1379.2 unit=kWh
